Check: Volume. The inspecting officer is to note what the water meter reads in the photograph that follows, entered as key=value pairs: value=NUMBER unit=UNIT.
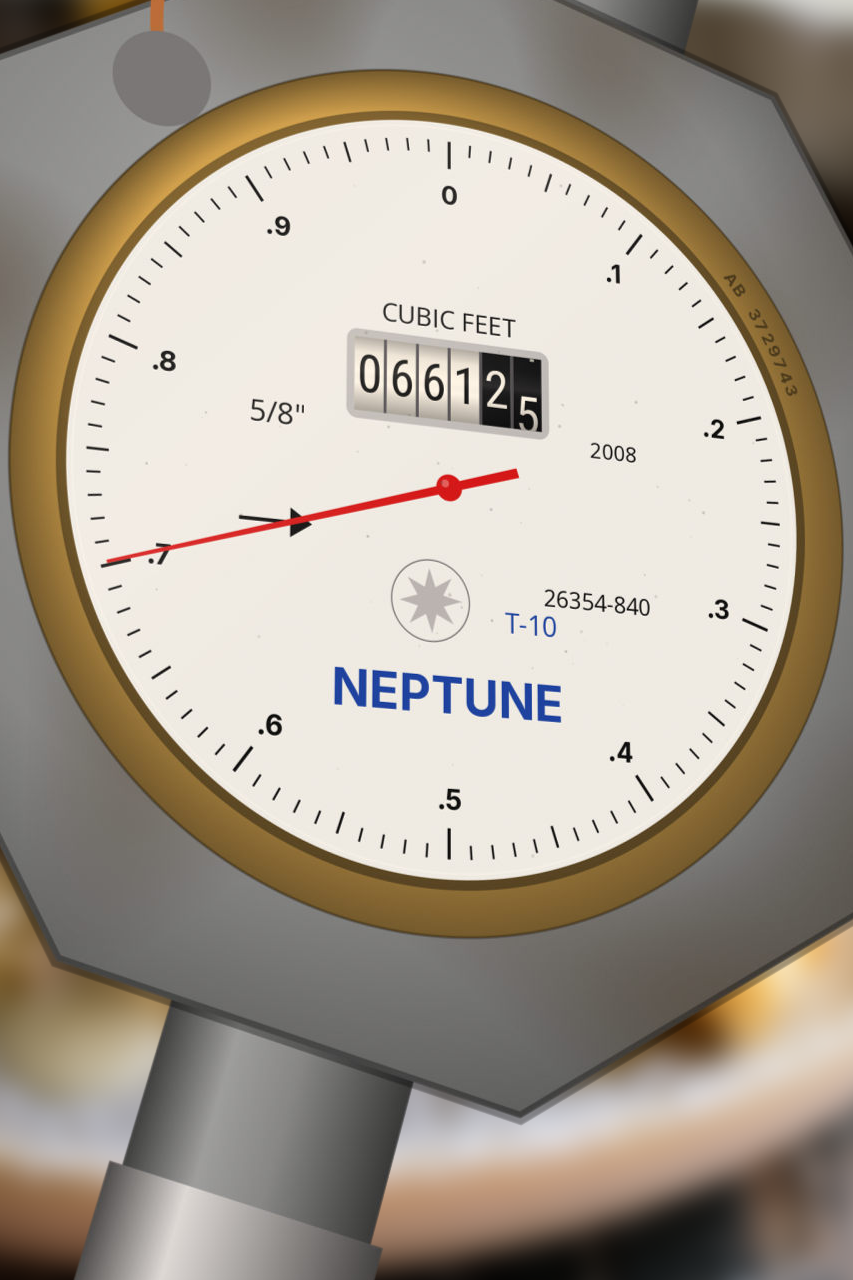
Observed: value=66124.70 unit=ft³
